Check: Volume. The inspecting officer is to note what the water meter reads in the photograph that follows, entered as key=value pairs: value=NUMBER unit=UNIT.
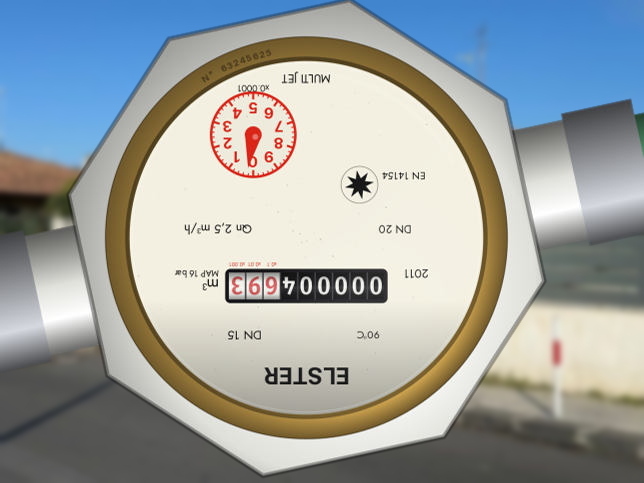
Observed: value=4.6930 unit=m³
